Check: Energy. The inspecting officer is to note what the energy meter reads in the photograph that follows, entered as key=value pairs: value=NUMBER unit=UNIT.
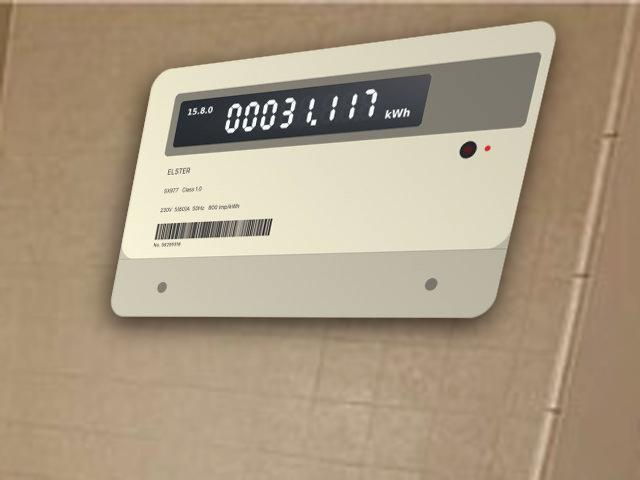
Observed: value=31.117 unit=kWh
